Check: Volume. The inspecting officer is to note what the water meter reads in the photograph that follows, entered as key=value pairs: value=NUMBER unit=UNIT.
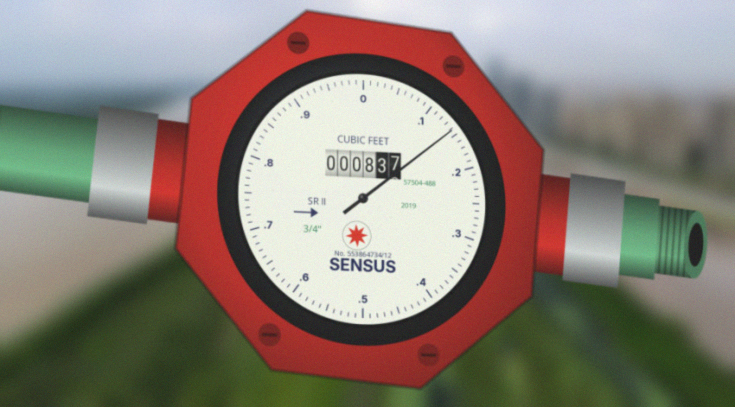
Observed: value=837.14 unit=ft³
